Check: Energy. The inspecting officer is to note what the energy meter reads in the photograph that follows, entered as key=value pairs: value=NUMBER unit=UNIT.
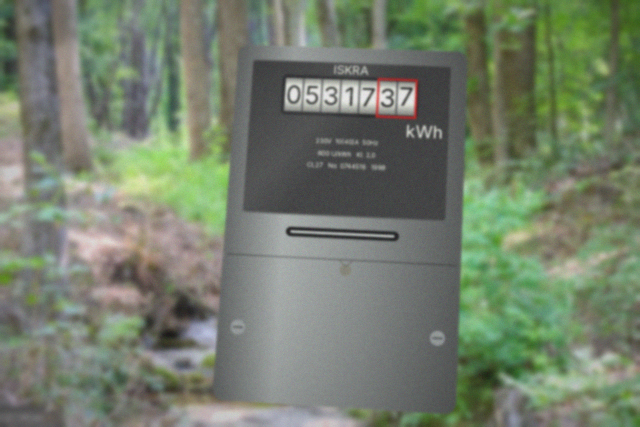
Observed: value=5317.37 unit=kWh
